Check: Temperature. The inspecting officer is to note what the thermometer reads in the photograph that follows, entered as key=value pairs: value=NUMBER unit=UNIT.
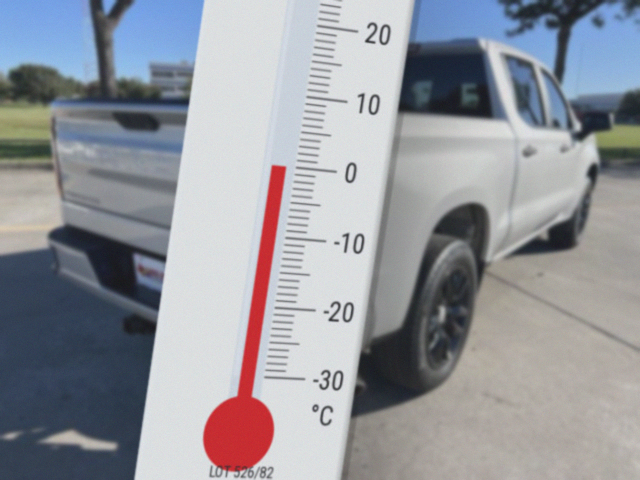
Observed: value=0 unit=°C
